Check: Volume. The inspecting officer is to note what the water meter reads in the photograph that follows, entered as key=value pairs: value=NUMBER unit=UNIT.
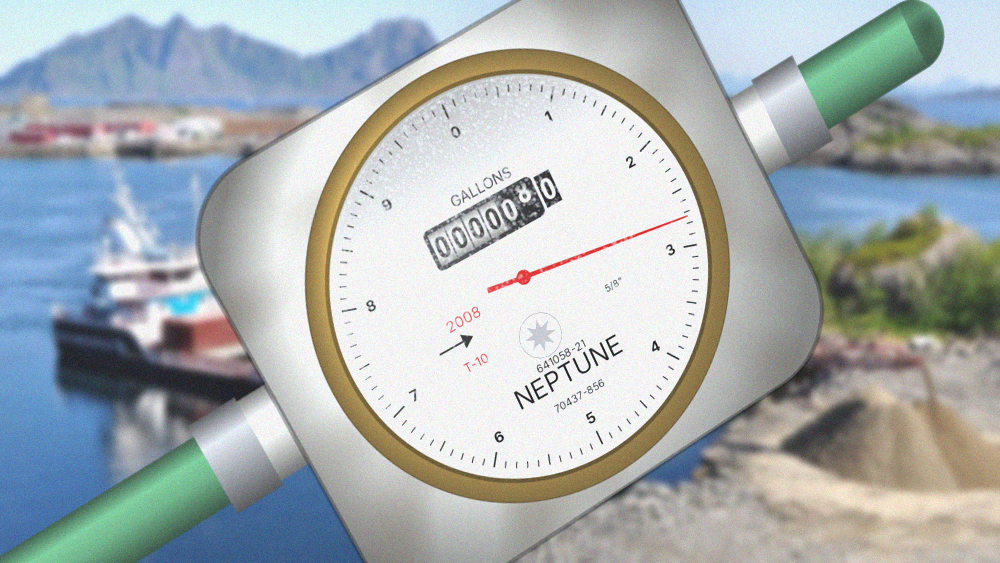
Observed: value=82.7 unit=gal
